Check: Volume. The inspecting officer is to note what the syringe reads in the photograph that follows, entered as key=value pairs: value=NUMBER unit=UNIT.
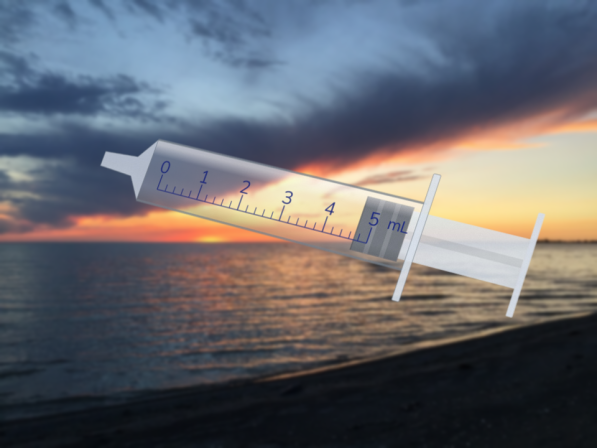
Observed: value=4.7 unit=mL
